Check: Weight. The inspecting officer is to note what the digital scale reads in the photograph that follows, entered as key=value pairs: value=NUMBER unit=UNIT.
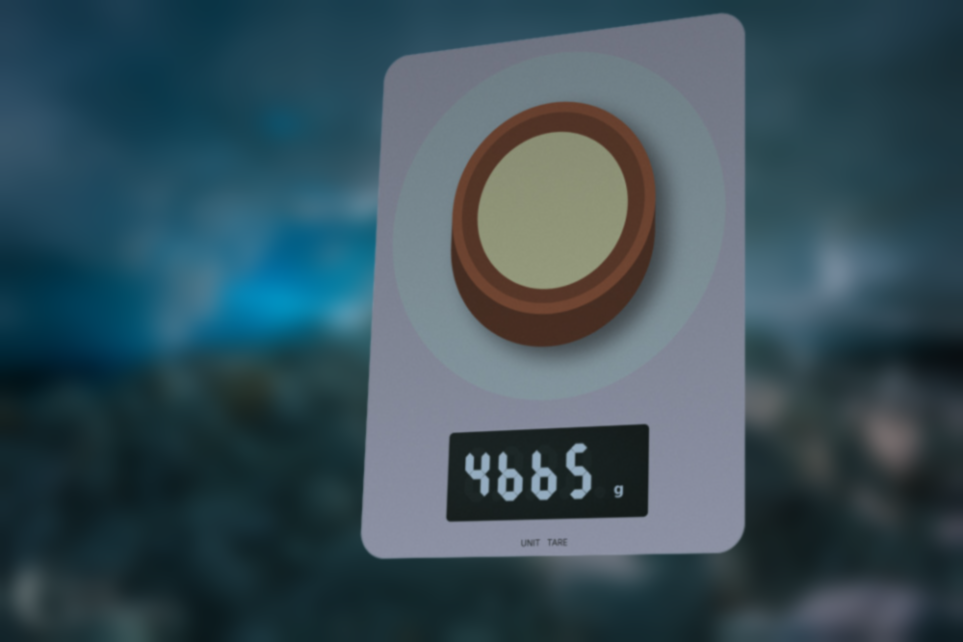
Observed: value=4665 unit=g
